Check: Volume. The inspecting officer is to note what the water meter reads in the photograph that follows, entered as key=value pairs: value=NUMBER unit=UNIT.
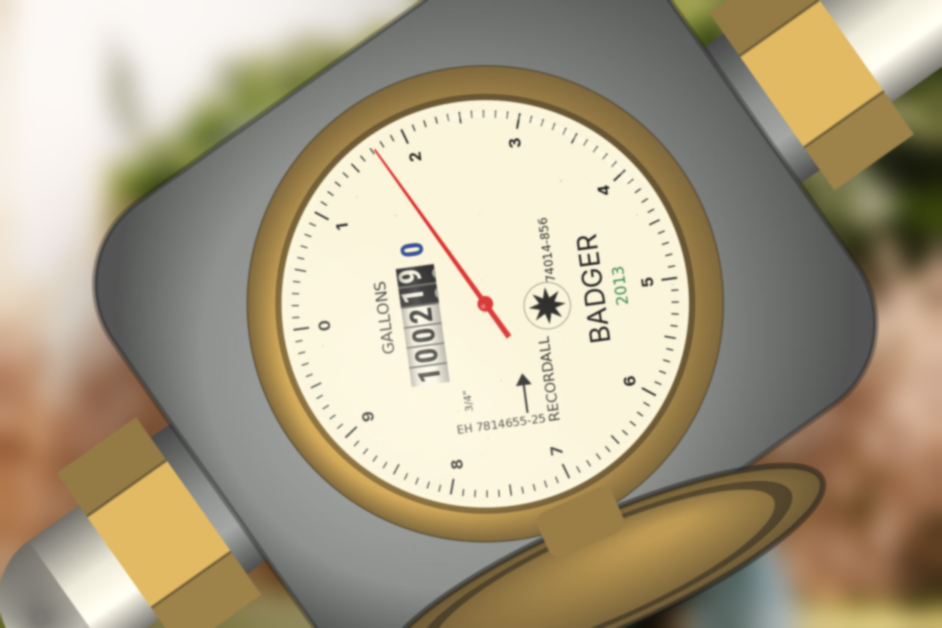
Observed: value=1002191.7 unit=gal
